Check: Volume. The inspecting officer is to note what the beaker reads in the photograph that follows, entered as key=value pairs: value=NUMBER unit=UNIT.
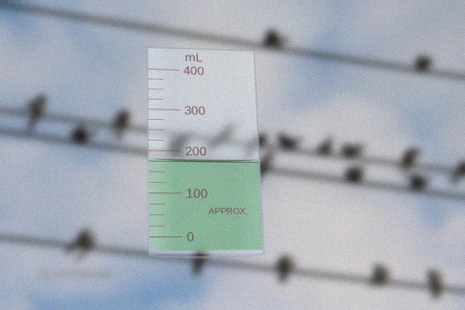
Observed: value=175 unit=mL
